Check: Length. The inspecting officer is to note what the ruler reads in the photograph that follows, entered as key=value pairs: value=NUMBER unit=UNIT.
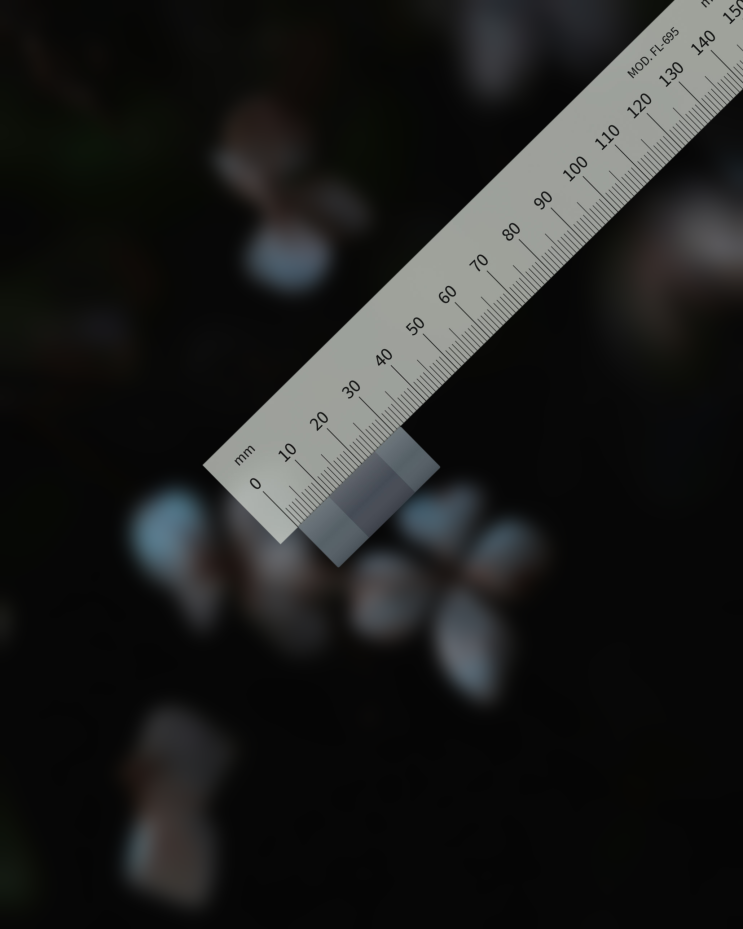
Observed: value=32 unit=mm
